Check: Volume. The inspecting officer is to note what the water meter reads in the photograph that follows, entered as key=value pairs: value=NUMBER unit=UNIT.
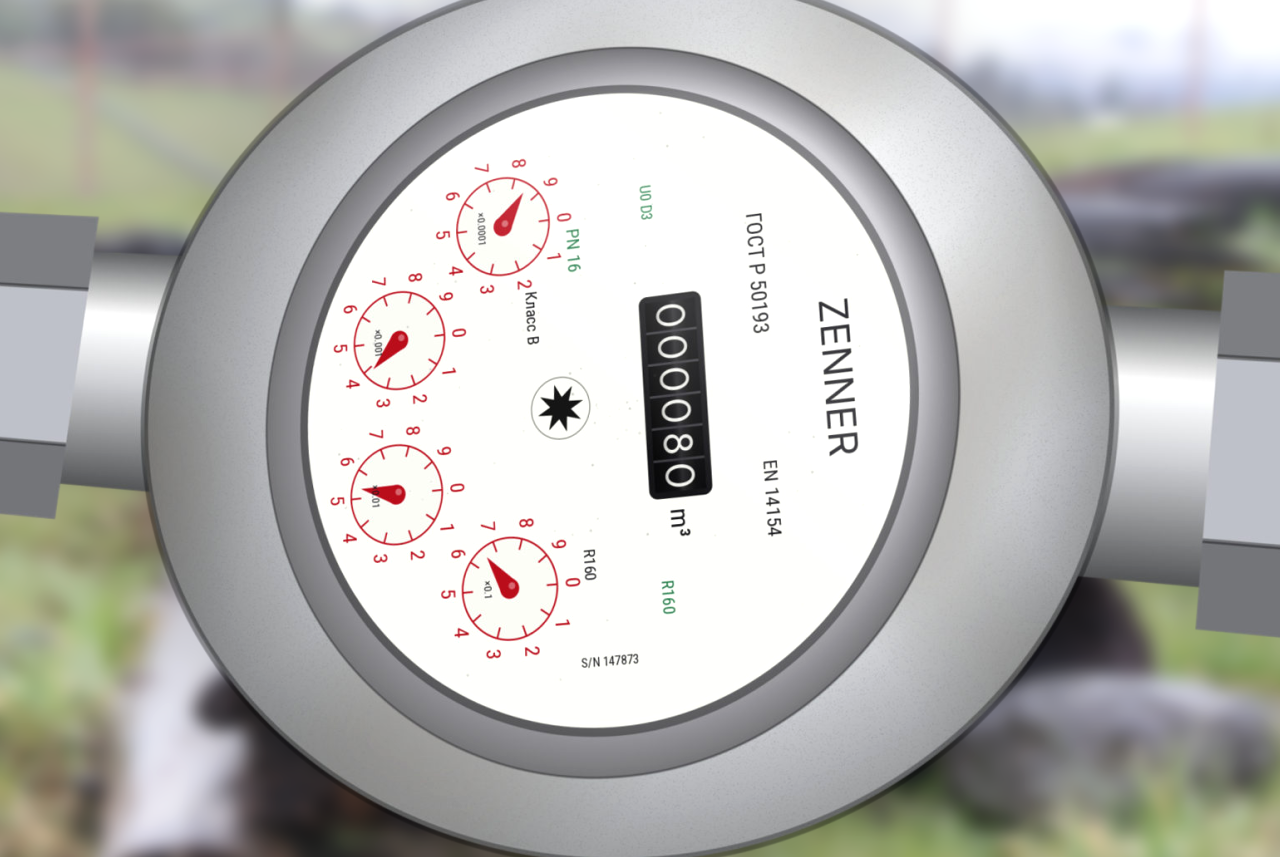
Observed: value=80.6538 unit=m³
